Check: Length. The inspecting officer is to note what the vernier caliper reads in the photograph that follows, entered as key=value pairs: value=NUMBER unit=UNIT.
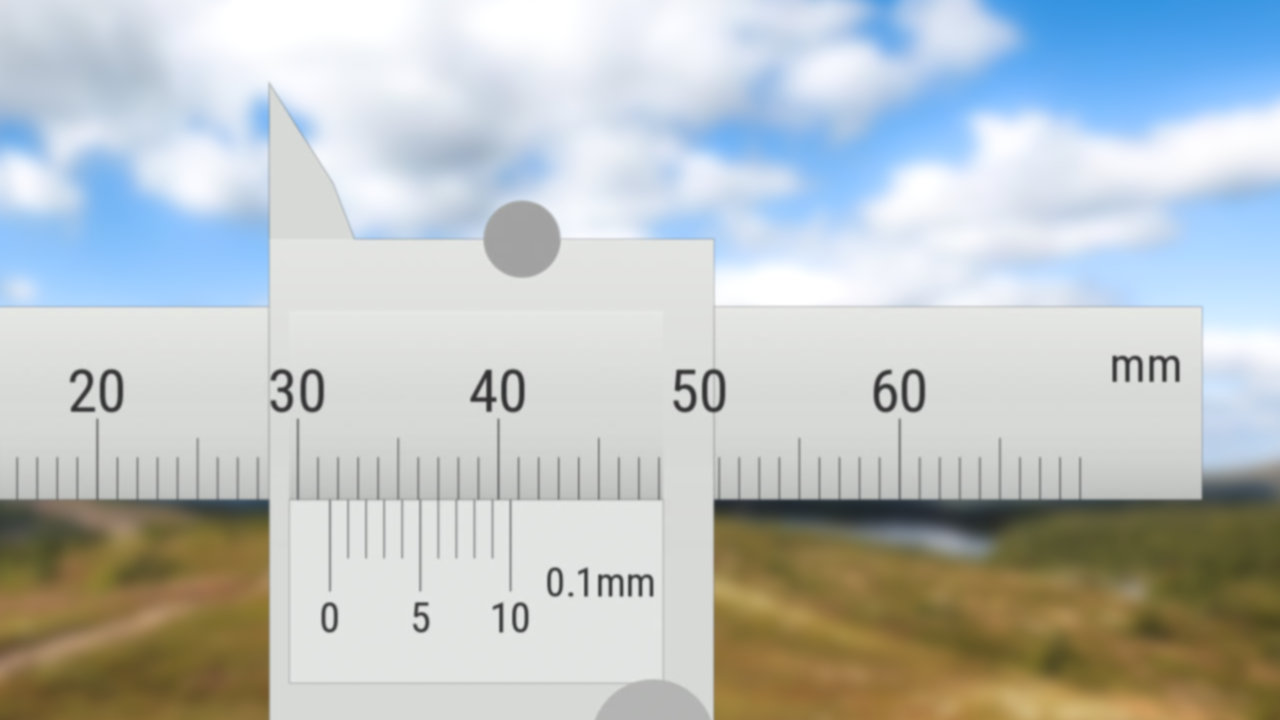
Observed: value=31.6 unit=mm
